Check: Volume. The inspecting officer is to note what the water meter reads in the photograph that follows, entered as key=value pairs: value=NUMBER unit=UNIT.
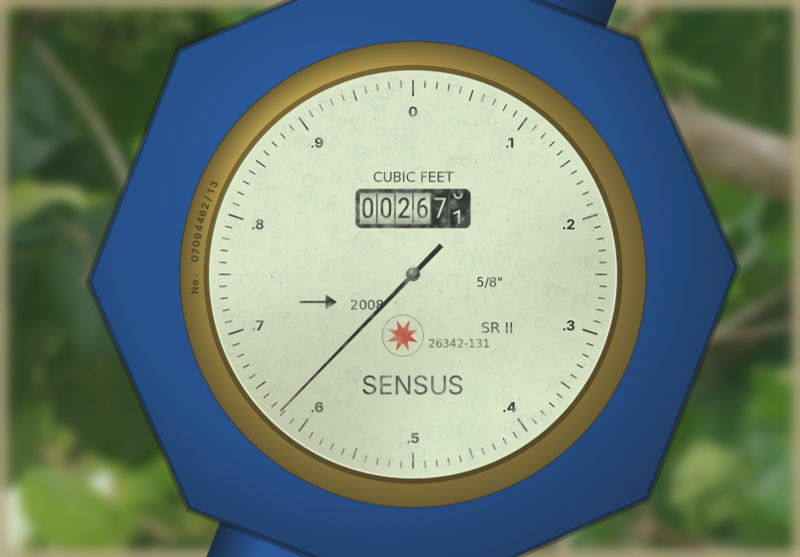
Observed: value=2670.62 unit=ft³
